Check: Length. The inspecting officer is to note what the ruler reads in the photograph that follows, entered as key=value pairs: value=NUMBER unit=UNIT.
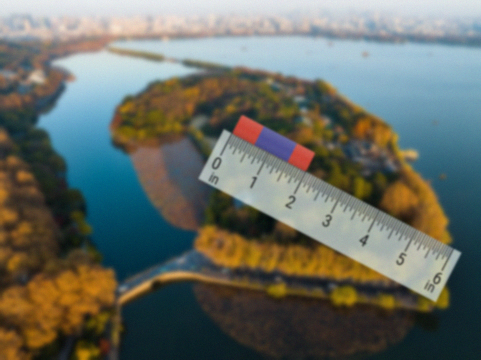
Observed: value=2 unit=in
